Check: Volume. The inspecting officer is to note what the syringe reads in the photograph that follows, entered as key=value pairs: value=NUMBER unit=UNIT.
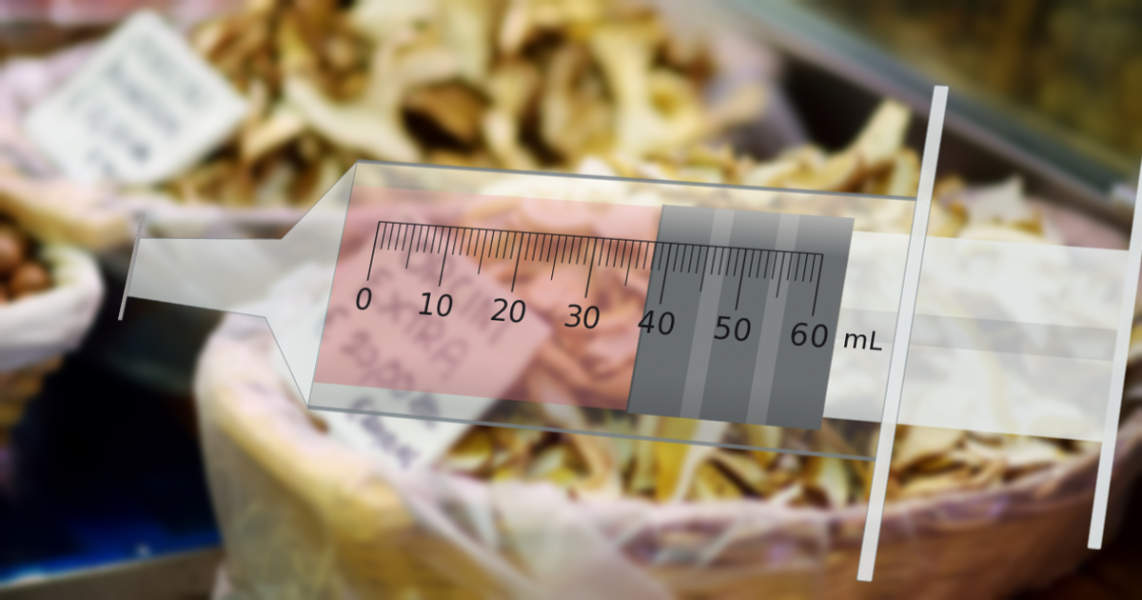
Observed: value=38 unit=mL
